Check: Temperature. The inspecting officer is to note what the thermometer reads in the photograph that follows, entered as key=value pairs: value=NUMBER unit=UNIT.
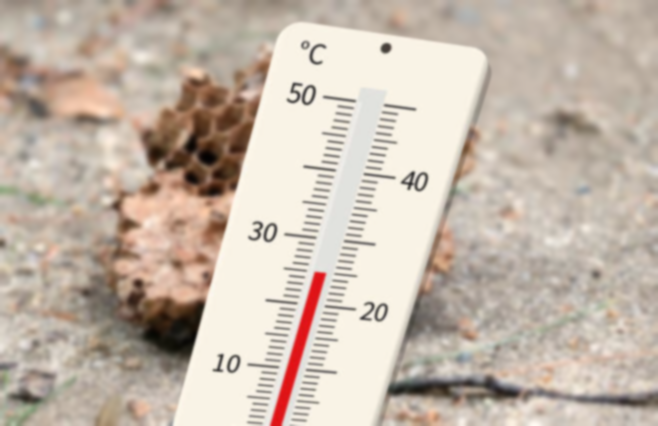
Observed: value=25 unit=°C
